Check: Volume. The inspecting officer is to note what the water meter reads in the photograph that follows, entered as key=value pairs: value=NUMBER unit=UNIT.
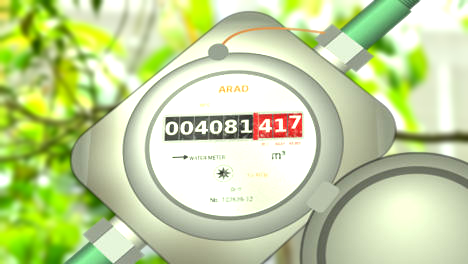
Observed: value=4081.417 unit=m³
